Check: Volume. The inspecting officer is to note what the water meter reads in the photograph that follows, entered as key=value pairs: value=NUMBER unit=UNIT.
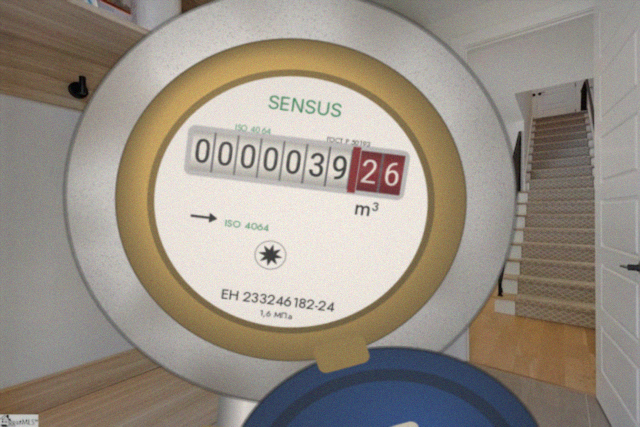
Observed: value=39.26 unit=m³
